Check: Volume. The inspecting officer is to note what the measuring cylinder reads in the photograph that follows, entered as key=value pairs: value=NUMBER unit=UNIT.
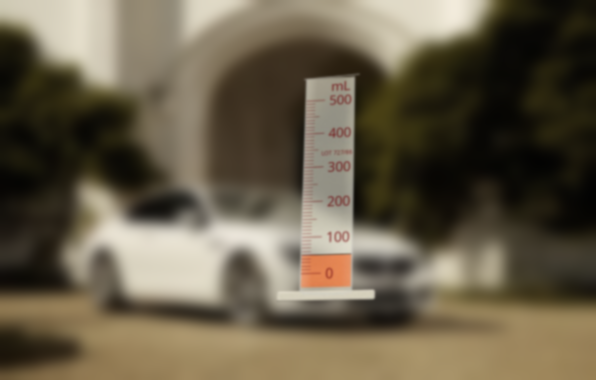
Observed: value=50 unit=mL
